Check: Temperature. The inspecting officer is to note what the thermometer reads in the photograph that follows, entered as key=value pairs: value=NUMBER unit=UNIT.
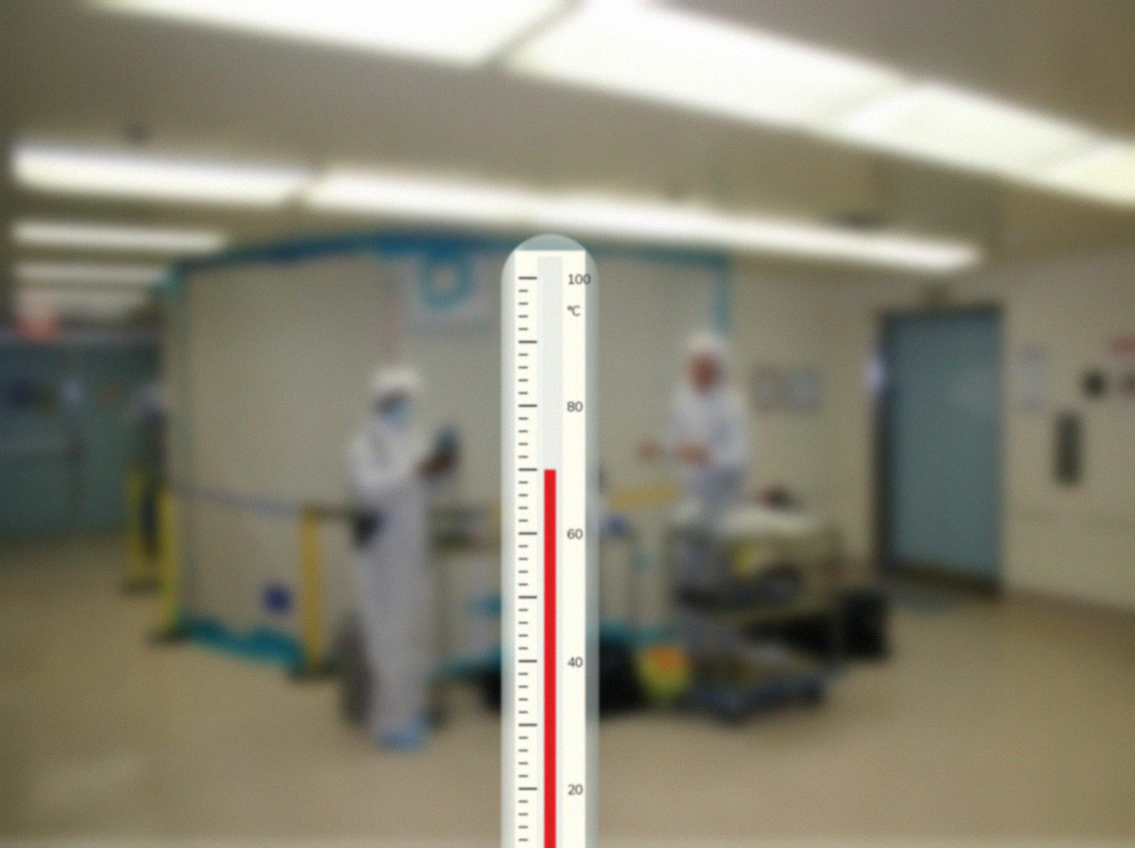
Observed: value=70 unit=°C
